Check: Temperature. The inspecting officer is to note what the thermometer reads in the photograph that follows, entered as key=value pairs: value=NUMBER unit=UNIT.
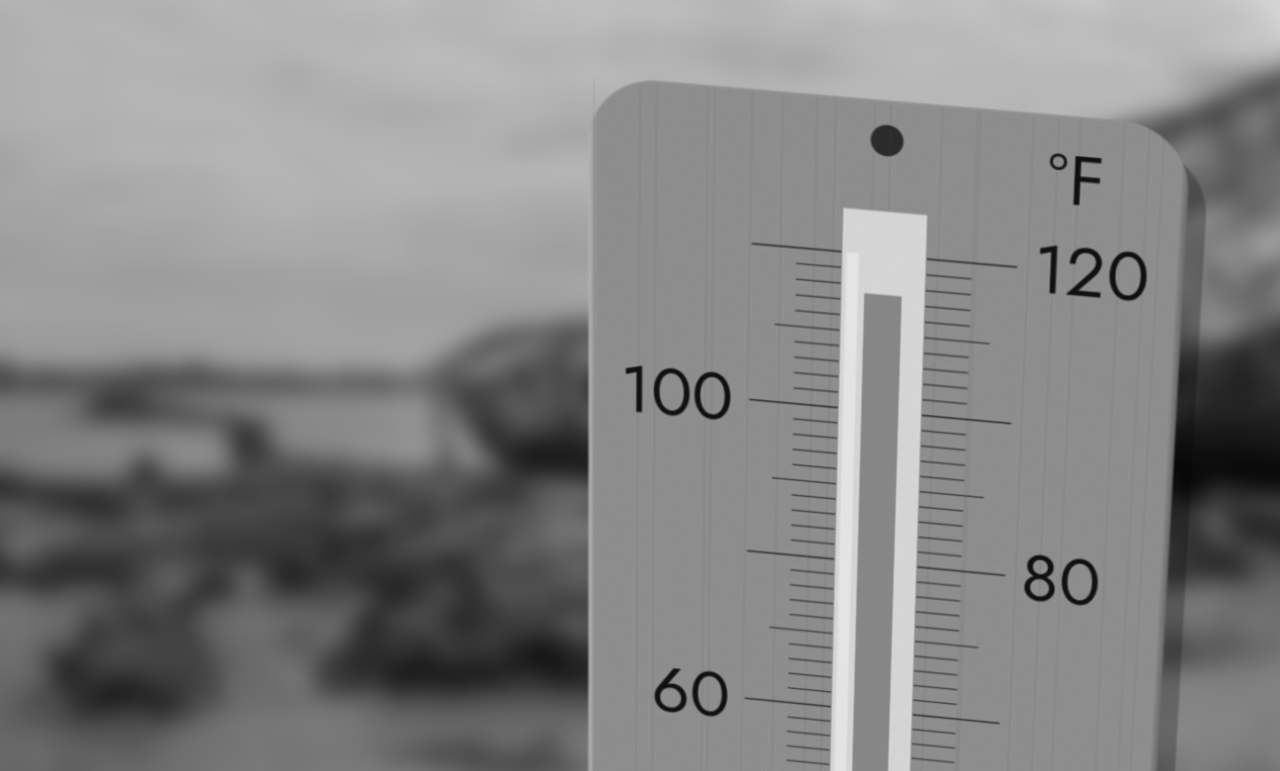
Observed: value=115 unit=°F
